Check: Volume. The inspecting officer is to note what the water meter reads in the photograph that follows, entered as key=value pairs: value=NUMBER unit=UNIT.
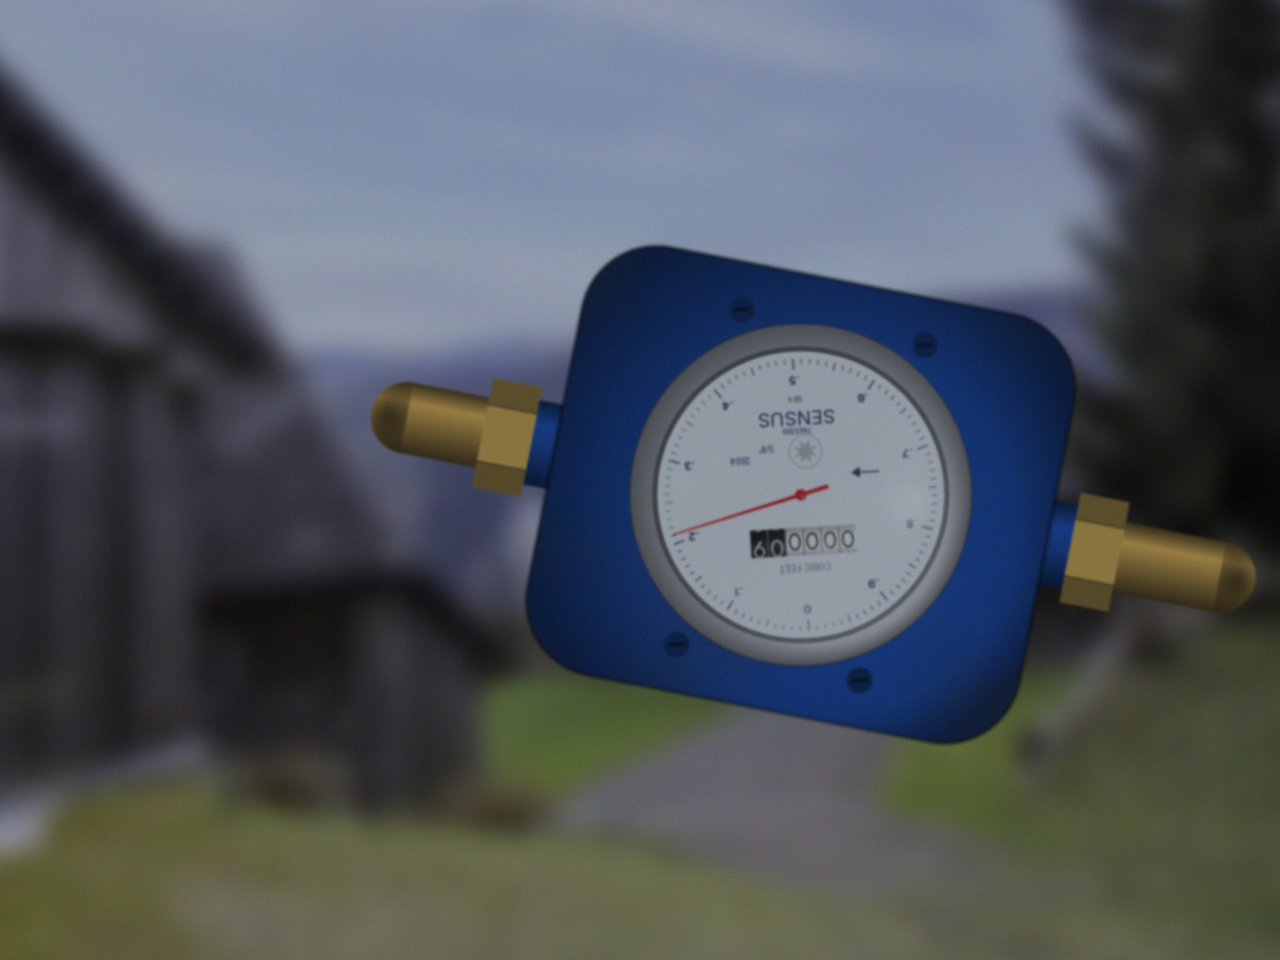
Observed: value=9.21 unit=ft³
